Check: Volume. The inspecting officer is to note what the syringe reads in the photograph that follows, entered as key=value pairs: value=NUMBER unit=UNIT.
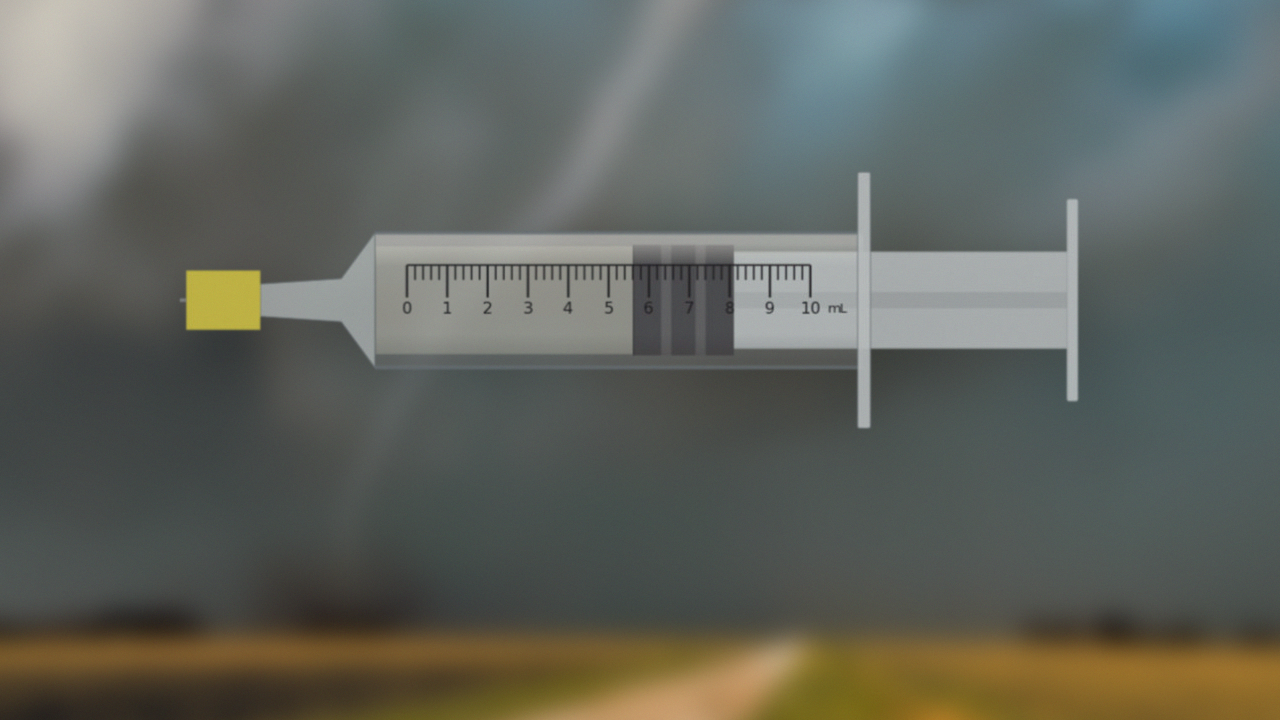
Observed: value=5.6 unit=mL
